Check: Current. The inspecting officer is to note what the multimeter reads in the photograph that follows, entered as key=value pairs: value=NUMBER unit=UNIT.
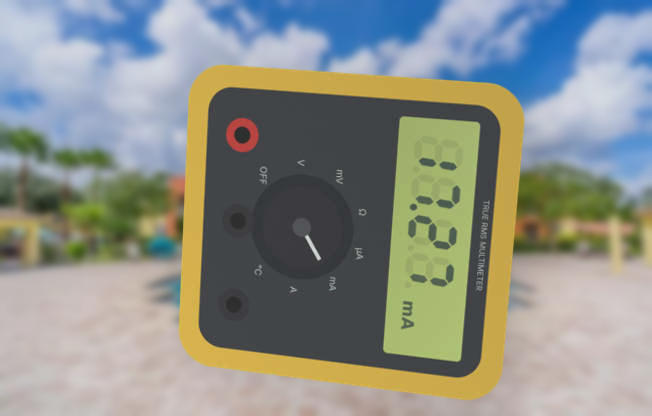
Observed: value=17.27 unit=mA
